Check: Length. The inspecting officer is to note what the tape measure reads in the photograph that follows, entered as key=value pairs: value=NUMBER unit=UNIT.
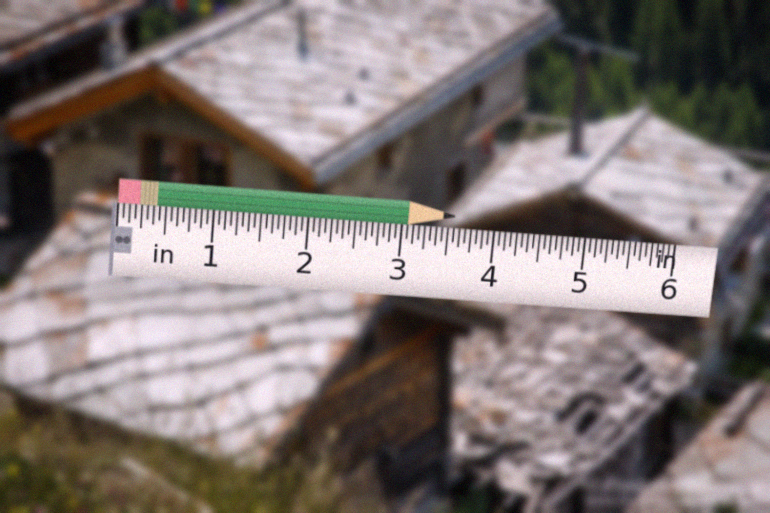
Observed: value=3.5625 unit=in
